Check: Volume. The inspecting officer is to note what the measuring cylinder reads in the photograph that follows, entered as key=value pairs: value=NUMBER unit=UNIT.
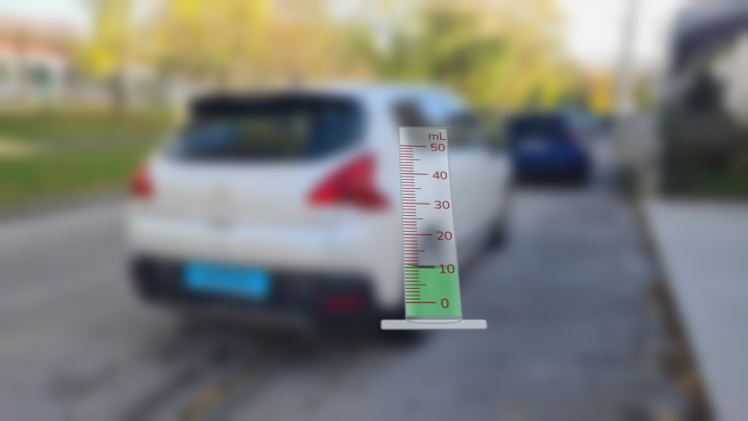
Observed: value=10 unit=mL
